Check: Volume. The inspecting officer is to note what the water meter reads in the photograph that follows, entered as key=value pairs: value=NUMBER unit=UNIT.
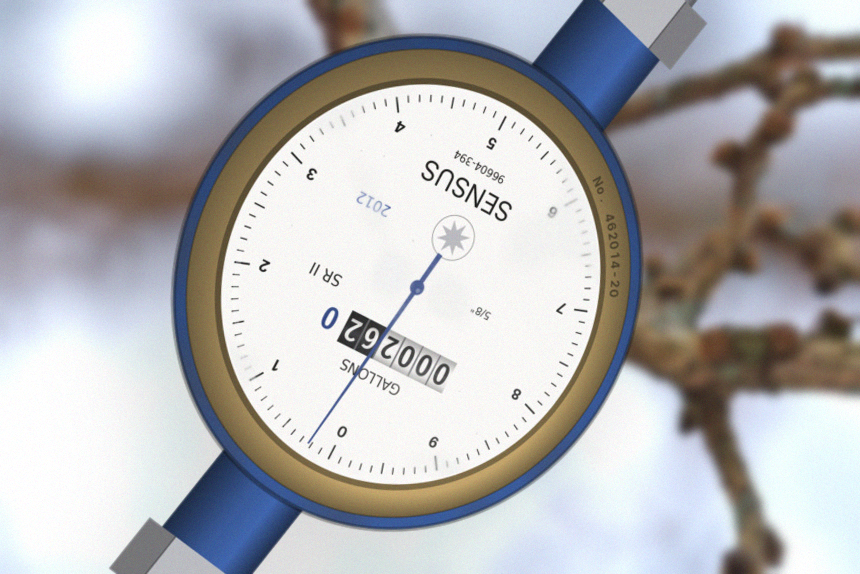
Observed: value=2620.2 unit=gal
